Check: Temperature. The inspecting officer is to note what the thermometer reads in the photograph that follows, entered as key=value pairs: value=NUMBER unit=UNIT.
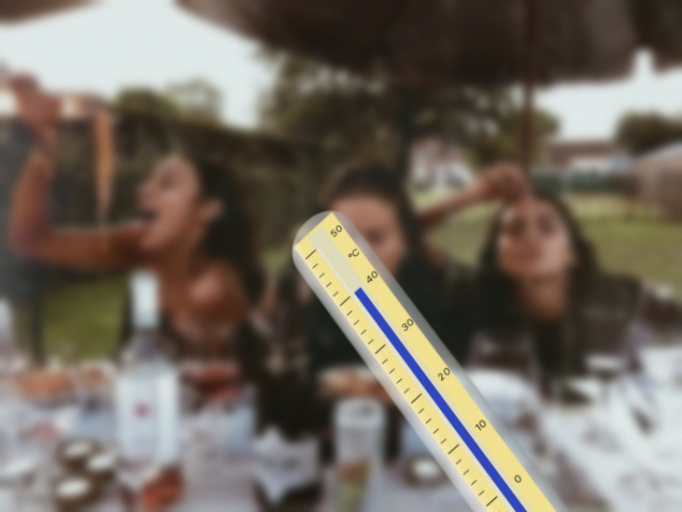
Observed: value=40 unit=°C
